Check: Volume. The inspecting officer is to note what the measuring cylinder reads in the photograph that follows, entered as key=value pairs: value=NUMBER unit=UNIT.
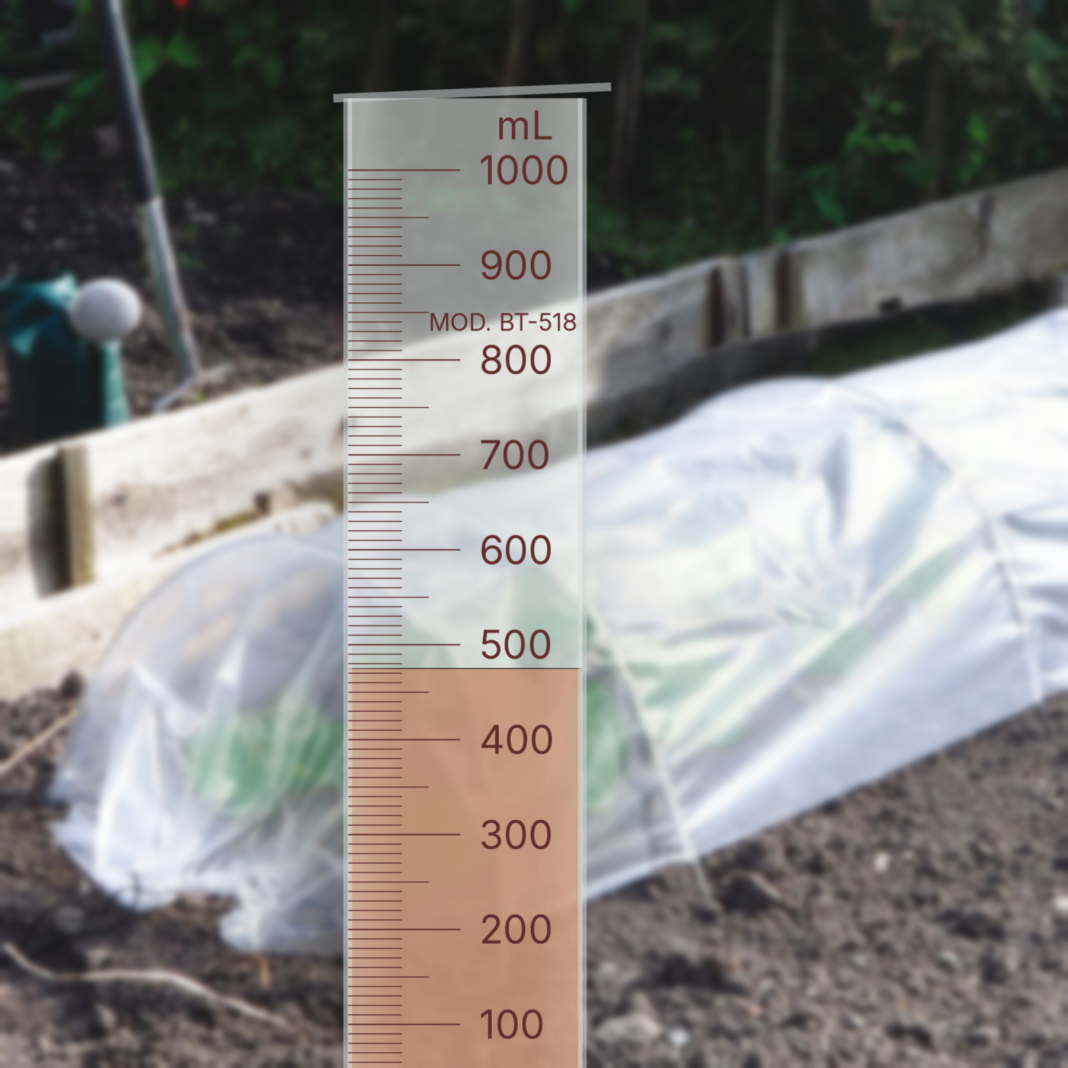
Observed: value=475 unit=mL
